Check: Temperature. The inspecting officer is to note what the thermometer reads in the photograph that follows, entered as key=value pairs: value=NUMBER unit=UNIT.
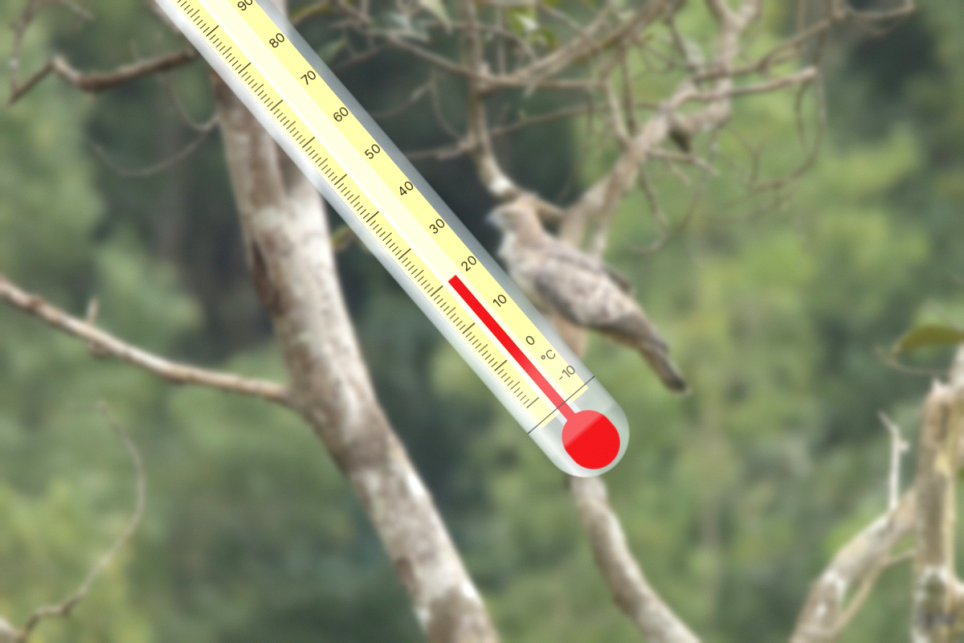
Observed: value=20 unit=°C
